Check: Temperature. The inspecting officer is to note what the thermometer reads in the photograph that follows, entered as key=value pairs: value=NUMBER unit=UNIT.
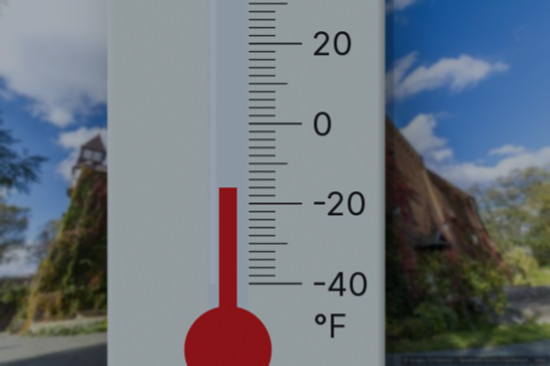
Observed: value=-16 unit=°F
